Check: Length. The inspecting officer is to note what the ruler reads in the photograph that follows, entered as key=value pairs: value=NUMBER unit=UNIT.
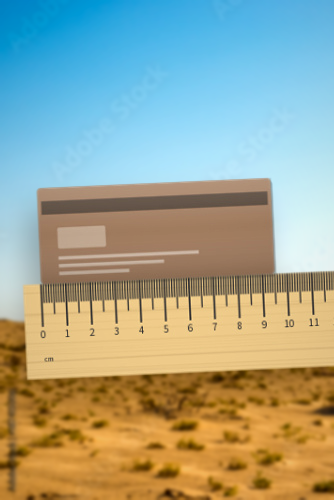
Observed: value=9.5 unit=cm
